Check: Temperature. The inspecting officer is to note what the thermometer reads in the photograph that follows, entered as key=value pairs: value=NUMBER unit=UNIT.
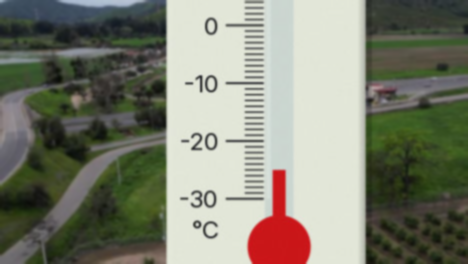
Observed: value=-25 unit=°C
